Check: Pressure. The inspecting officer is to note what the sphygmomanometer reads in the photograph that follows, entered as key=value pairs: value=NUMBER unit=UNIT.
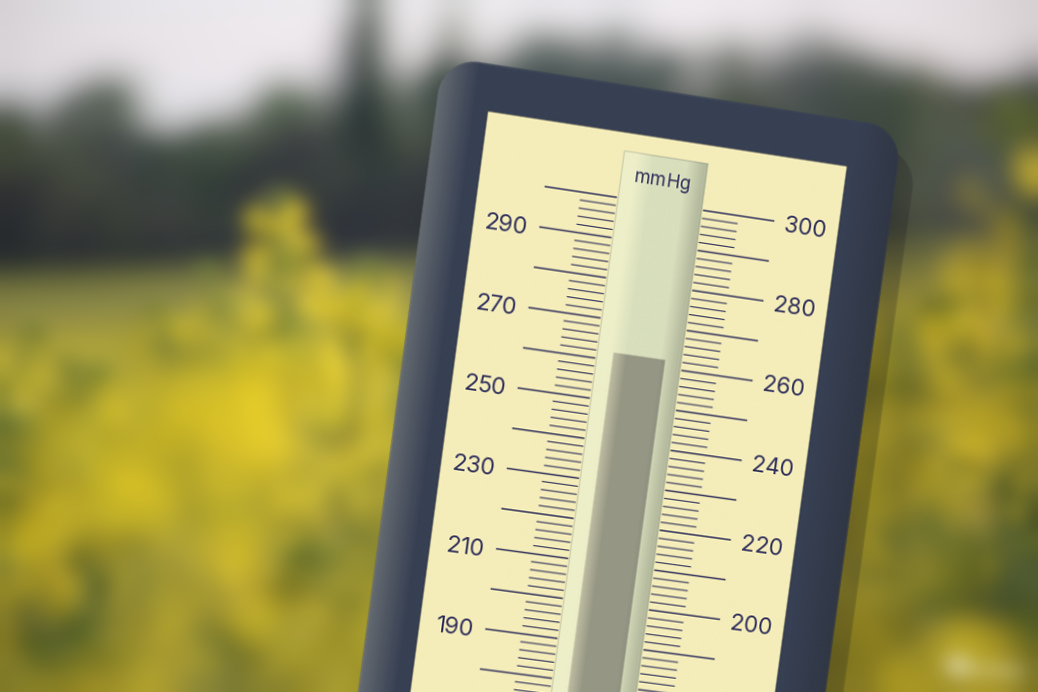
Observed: value=262 unit=mmHg
